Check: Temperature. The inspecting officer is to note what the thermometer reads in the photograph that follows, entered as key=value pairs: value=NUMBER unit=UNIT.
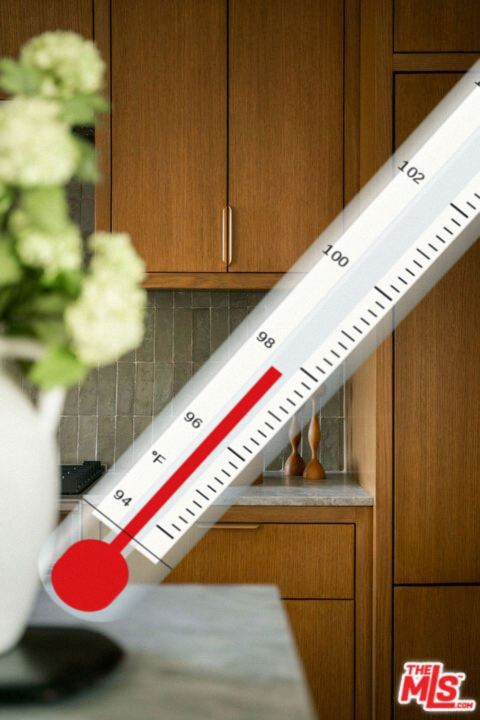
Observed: value=97.7 unit=°F
